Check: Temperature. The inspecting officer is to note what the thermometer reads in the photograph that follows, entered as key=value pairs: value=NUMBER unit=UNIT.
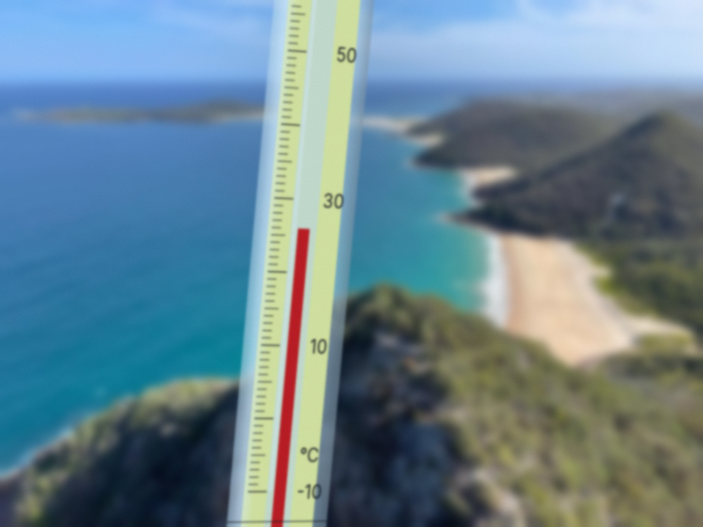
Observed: value=26 unit=°C
